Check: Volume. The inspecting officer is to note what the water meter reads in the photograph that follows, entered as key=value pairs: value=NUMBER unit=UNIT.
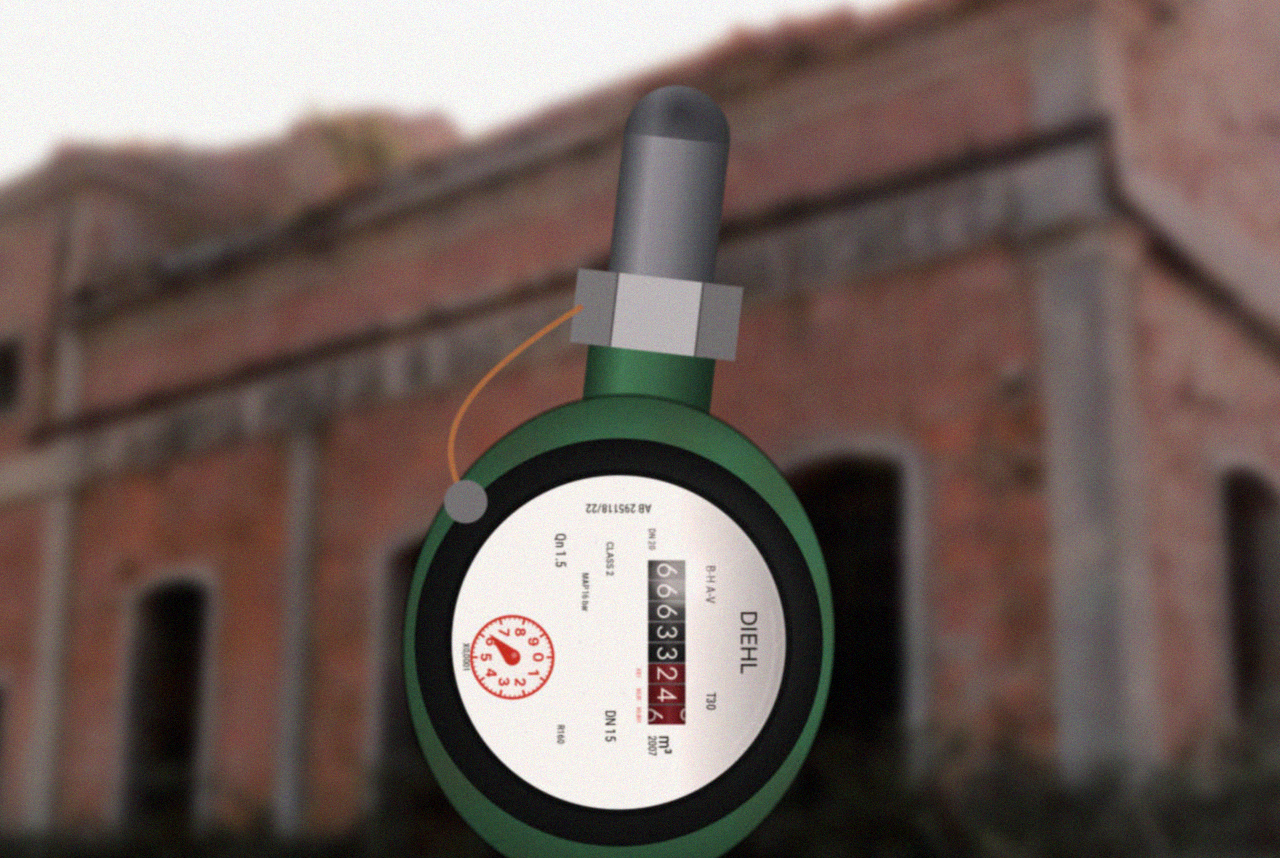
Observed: value=66633.2456 unit=m³
